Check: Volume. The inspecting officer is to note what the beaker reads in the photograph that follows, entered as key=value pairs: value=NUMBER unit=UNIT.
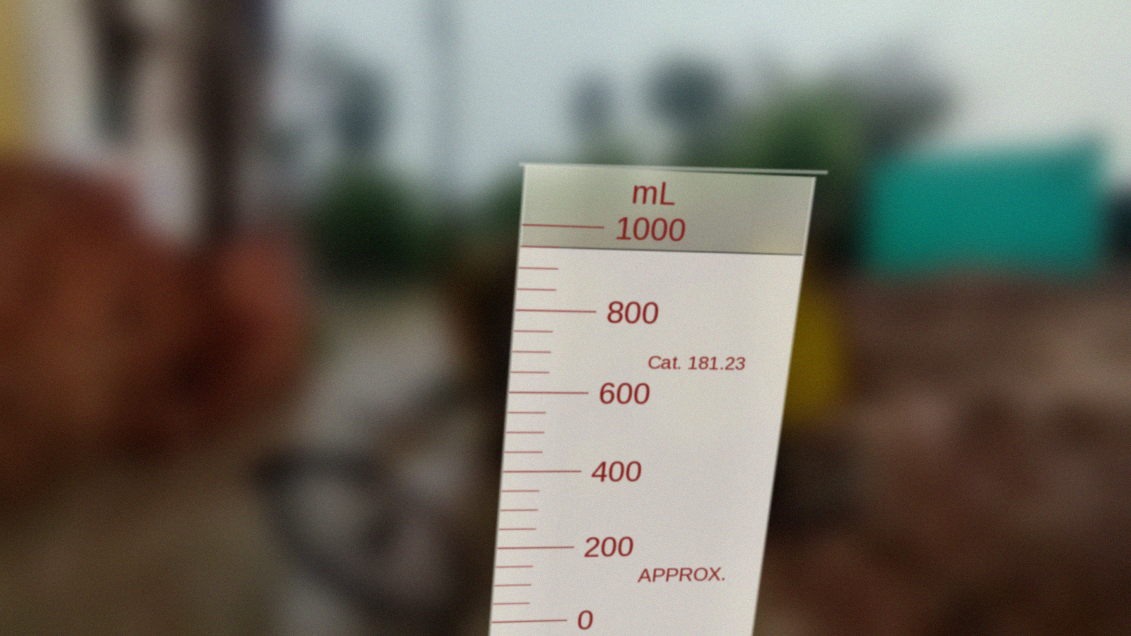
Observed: value=950 unit=mL
